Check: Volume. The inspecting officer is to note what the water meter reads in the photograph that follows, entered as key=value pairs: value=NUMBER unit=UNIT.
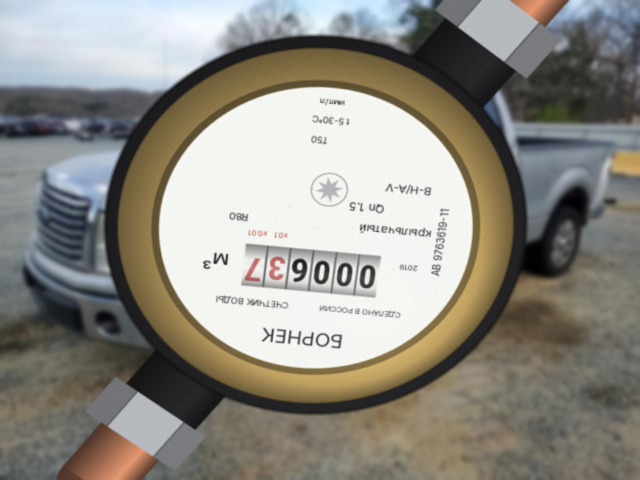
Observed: value=6.37 unit=m³
